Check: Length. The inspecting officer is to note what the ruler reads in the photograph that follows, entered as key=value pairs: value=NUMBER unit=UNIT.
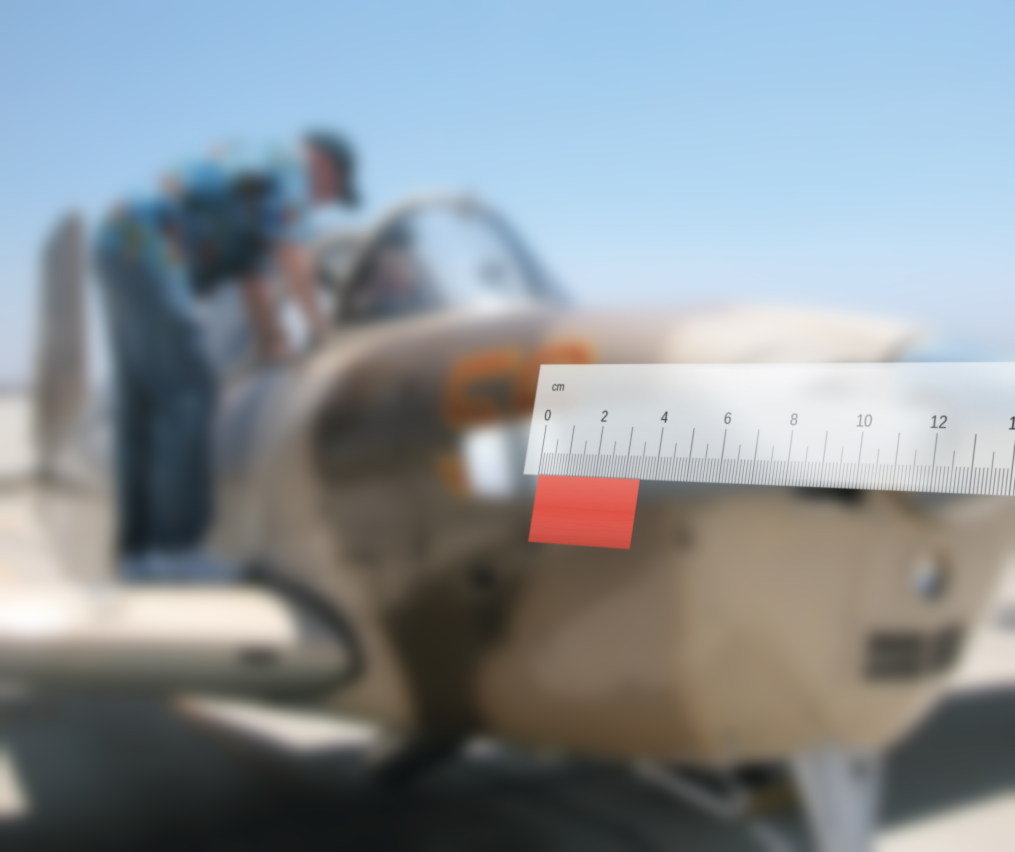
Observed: value=3.5 unit=cm
